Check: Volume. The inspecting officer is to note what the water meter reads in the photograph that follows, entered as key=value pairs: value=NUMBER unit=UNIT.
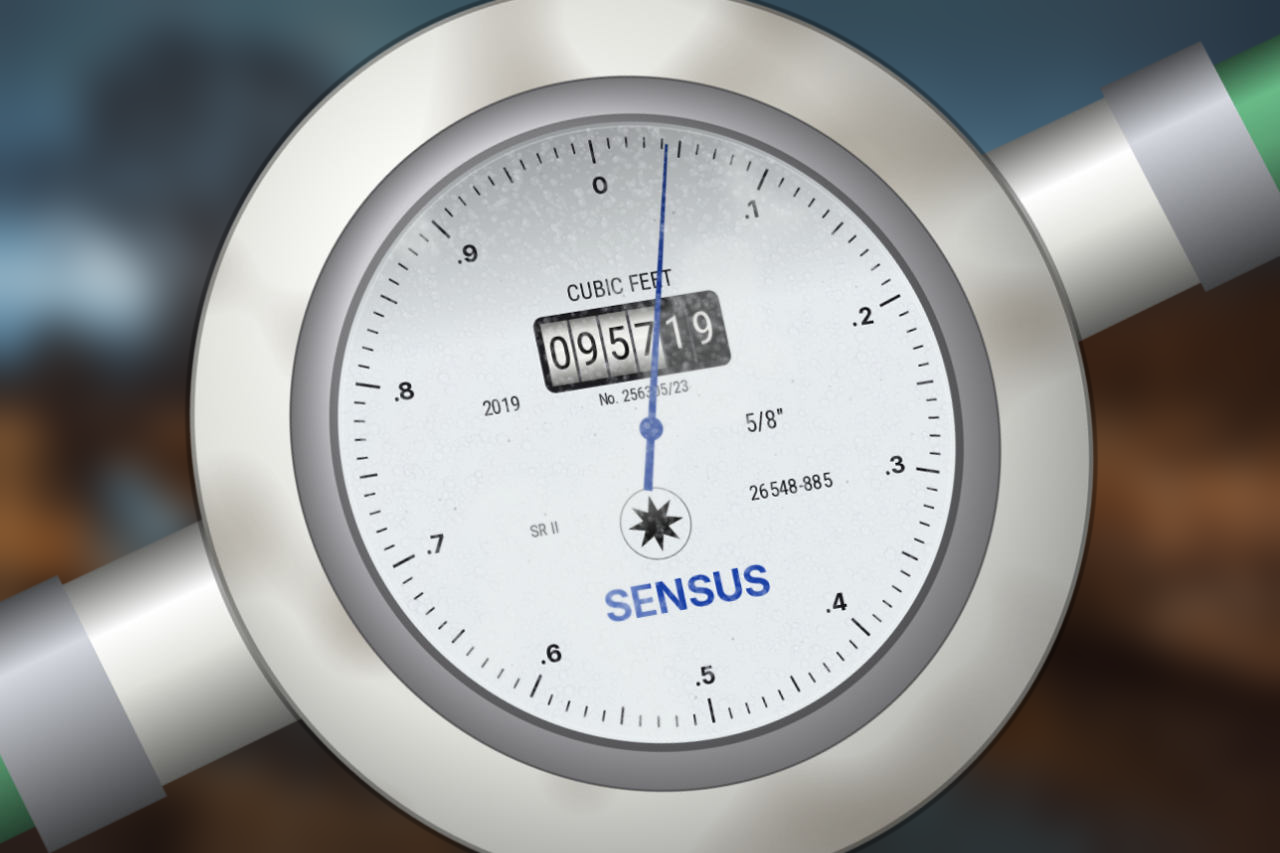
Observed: value=95719.04 unit=ft³
